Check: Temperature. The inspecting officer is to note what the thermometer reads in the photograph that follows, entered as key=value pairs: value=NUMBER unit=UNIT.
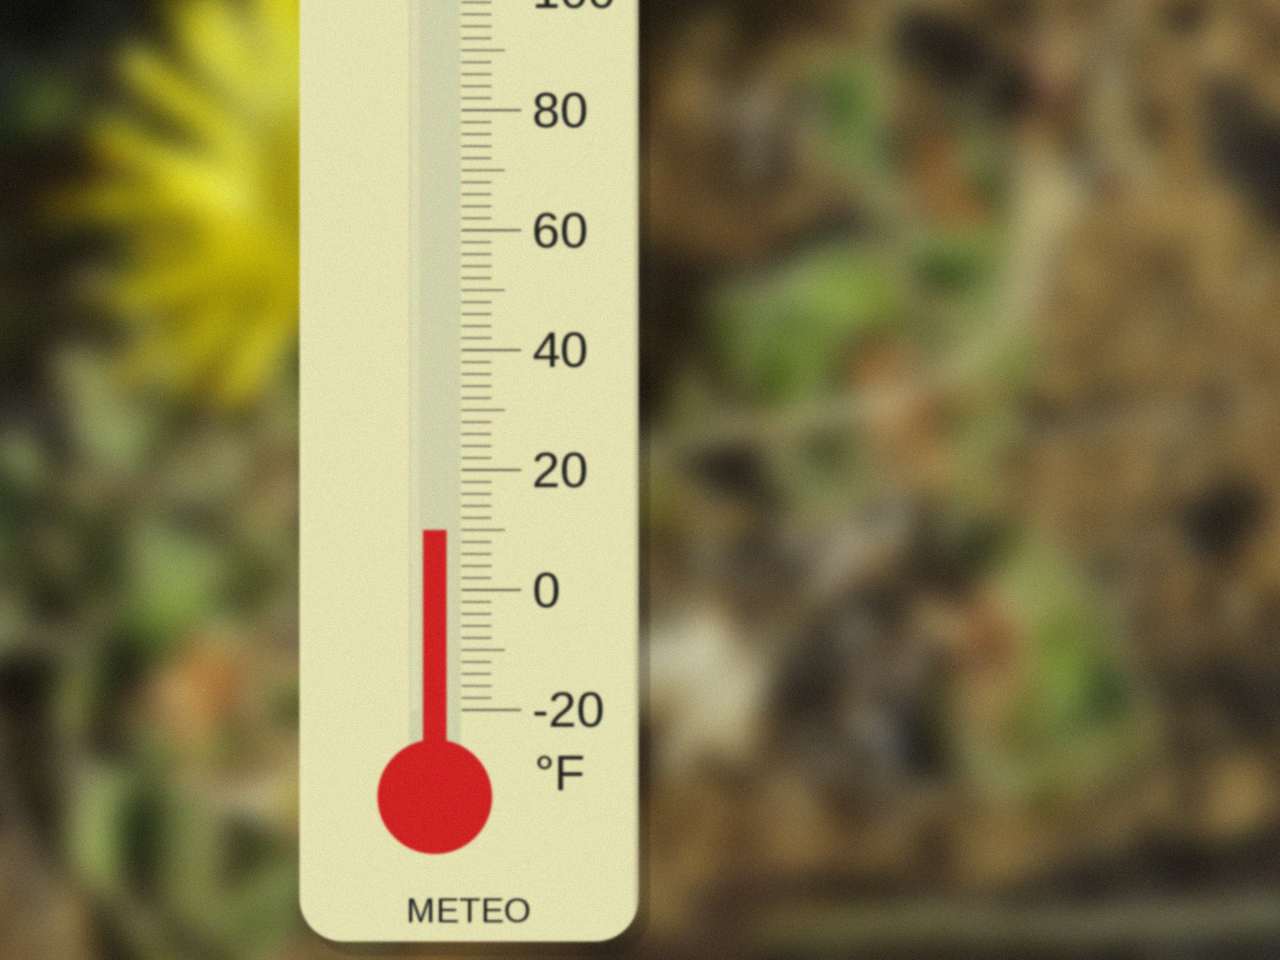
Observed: value=10 unit=°F
